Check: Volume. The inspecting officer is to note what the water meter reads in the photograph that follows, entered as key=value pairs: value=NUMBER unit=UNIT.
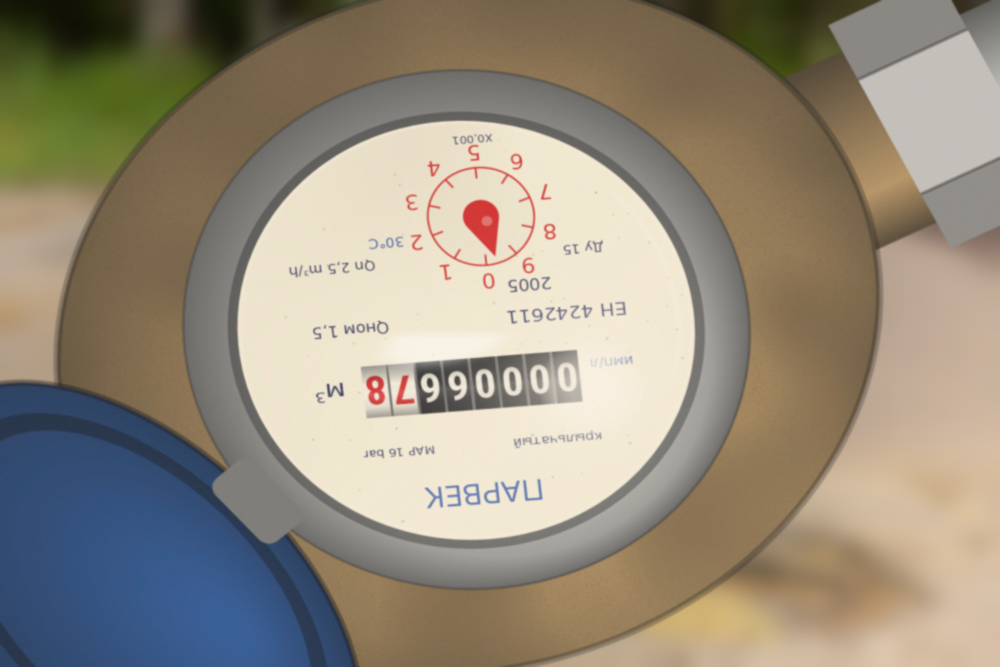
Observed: value=66.779 unit=m³
